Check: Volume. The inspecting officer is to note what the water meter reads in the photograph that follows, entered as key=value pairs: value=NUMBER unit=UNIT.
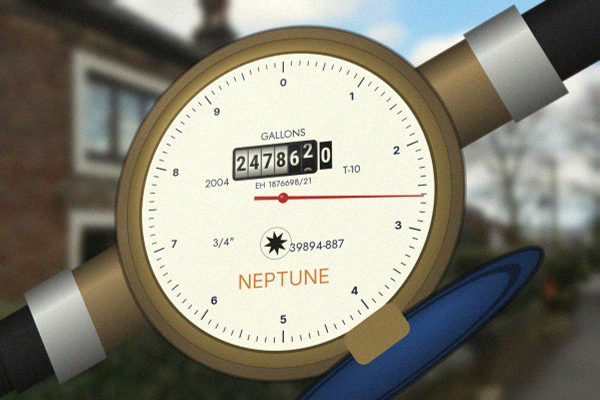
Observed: value=2478622.6 unit=gal
